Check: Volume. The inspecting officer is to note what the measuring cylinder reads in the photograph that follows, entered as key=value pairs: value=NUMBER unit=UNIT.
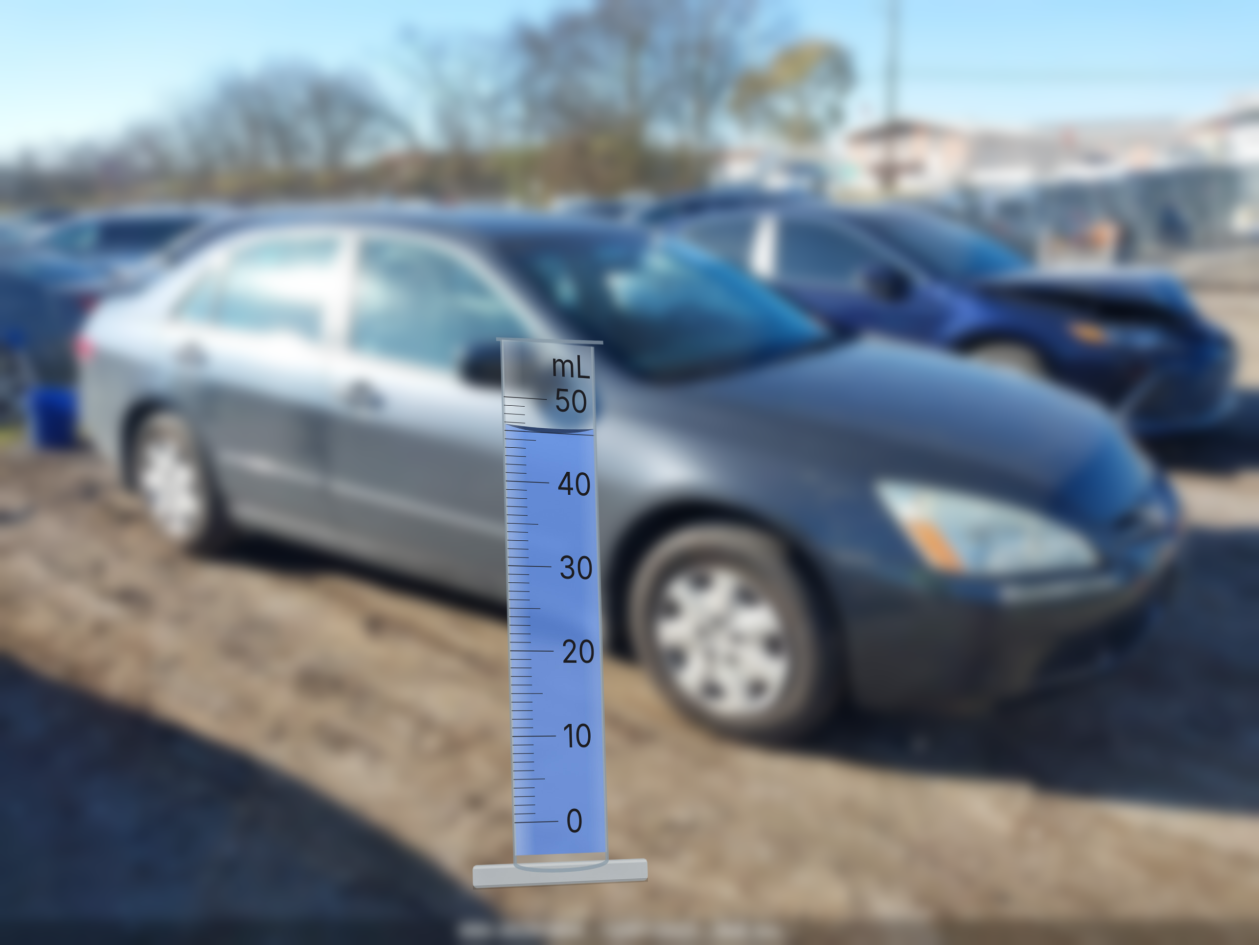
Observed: value=46 unit=mL
